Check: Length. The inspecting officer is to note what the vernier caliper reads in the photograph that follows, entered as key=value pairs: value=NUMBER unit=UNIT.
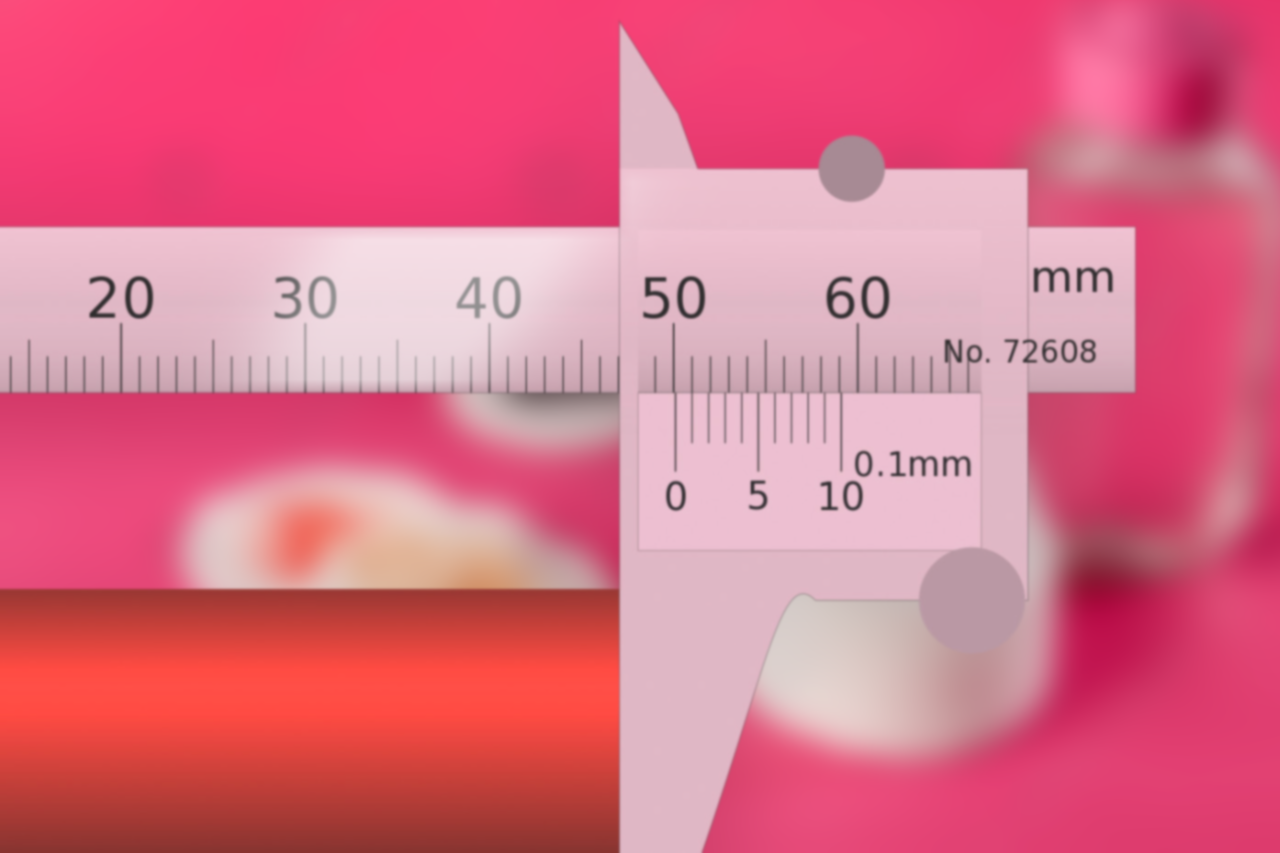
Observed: value=50.1 unit=mm
